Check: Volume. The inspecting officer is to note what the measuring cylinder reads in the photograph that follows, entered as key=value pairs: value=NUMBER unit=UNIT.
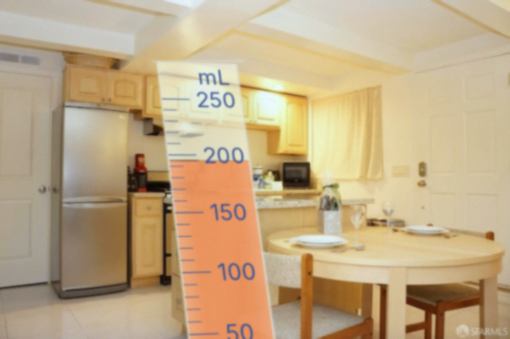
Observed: value=195 unit=mL
